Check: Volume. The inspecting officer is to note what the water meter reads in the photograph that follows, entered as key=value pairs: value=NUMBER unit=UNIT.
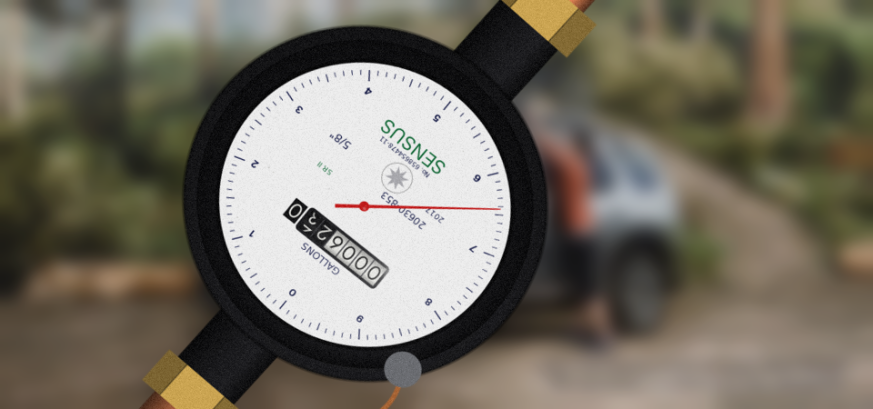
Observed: value=6226.4 unit=gal
